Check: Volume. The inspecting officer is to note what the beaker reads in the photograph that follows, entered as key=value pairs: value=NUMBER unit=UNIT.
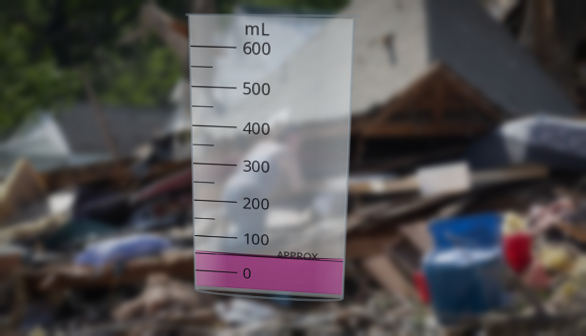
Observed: value=50 unit=mL
